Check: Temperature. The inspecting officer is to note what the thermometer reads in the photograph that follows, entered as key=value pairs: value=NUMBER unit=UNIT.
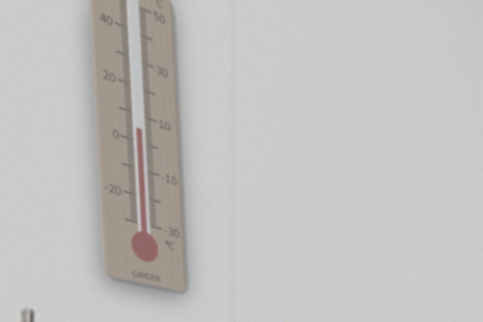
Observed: value=5 unit=°C
